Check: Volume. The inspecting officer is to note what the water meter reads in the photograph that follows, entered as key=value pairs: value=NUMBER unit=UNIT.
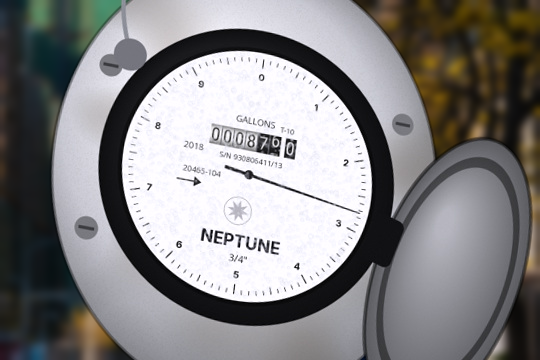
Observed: value=8762.7 unit=gal
